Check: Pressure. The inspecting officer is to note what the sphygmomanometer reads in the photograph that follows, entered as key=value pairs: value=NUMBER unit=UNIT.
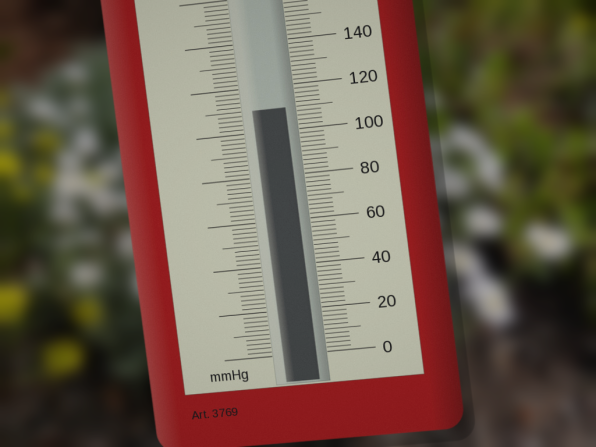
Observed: value=110 unit=mmHg
